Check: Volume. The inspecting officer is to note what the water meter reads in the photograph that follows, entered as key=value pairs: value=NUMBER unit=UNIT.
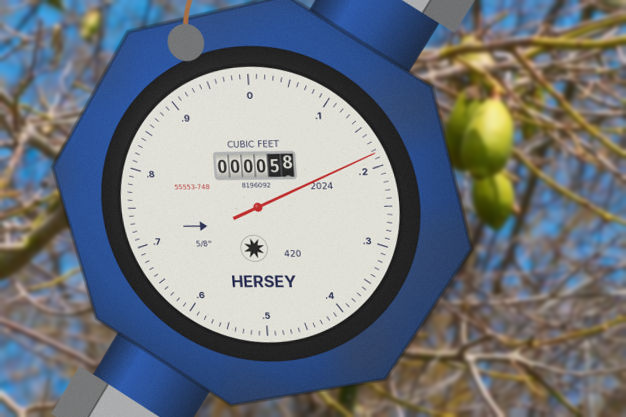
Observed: value=58.18 unit=ft³
